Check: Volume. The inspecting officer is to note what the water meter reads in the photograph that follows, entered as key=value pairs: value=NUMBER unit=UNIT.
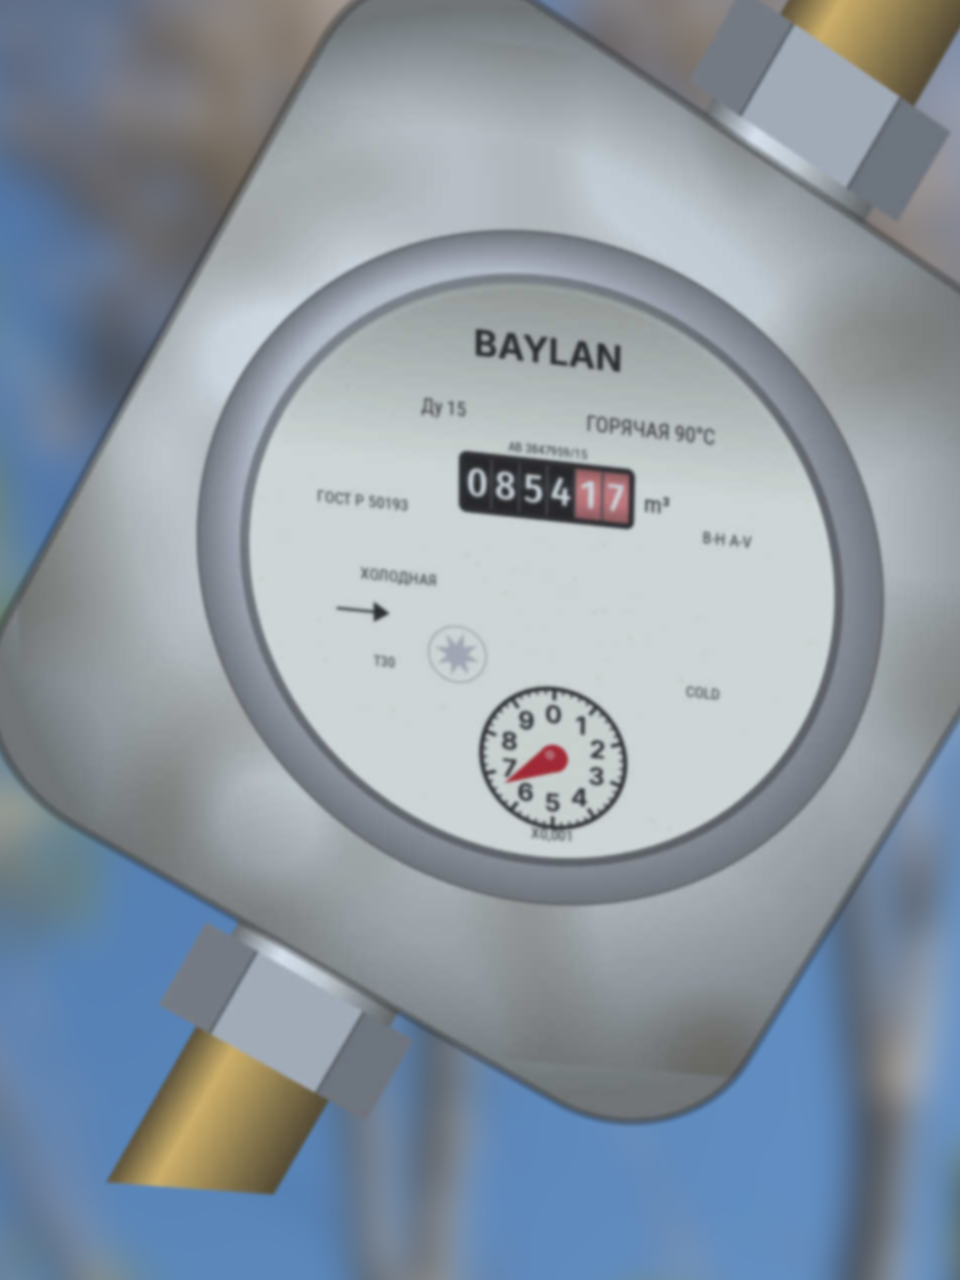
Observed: value=854.176 unit=m³
